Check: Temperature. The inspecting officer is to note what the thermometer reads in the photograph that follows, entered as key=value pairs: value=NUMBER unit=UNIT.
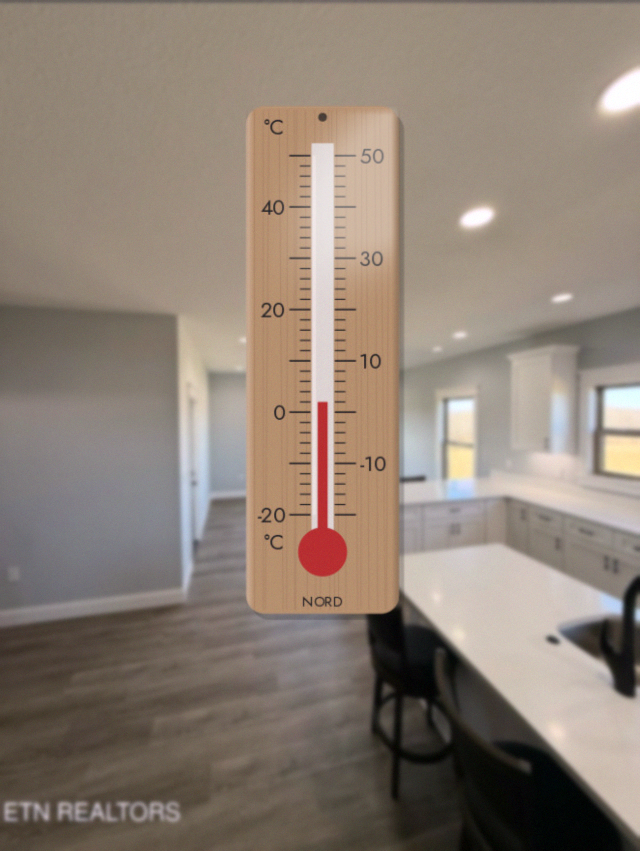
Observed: value=2 unit=°C
